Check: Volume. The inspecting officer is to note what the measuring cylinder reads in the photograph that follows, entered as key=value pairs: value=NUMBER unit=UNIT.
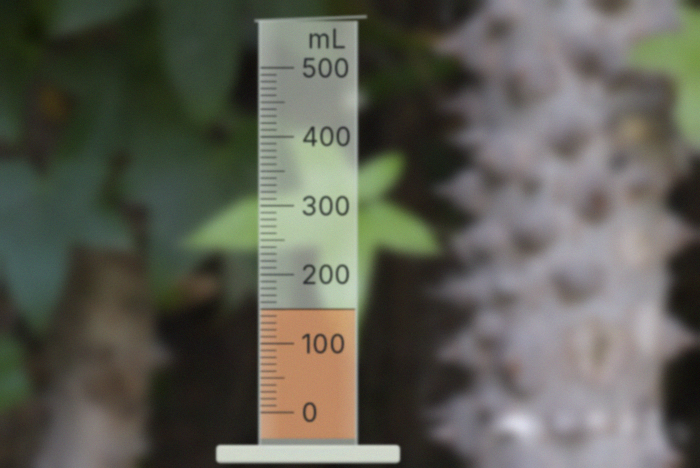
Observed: value=150 unit=mL
